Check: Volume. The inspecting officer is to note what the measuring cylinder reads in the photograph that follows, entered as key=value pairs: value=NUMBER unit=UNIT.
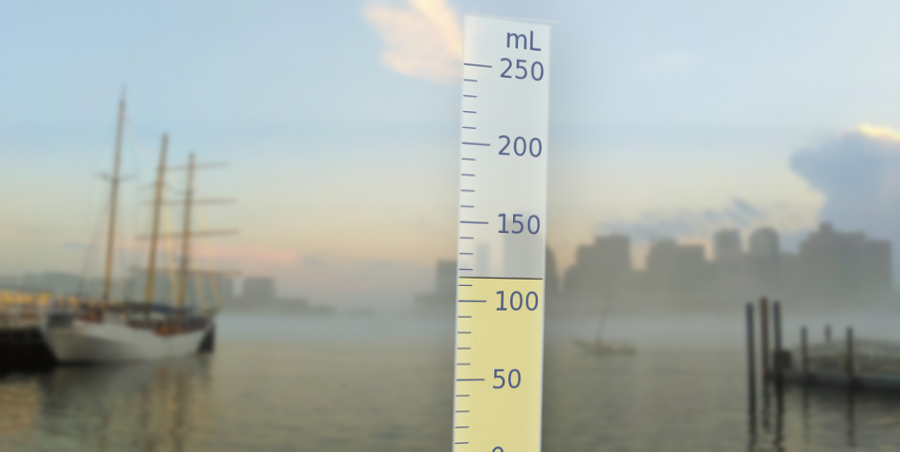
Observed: value=115 unit=mL
